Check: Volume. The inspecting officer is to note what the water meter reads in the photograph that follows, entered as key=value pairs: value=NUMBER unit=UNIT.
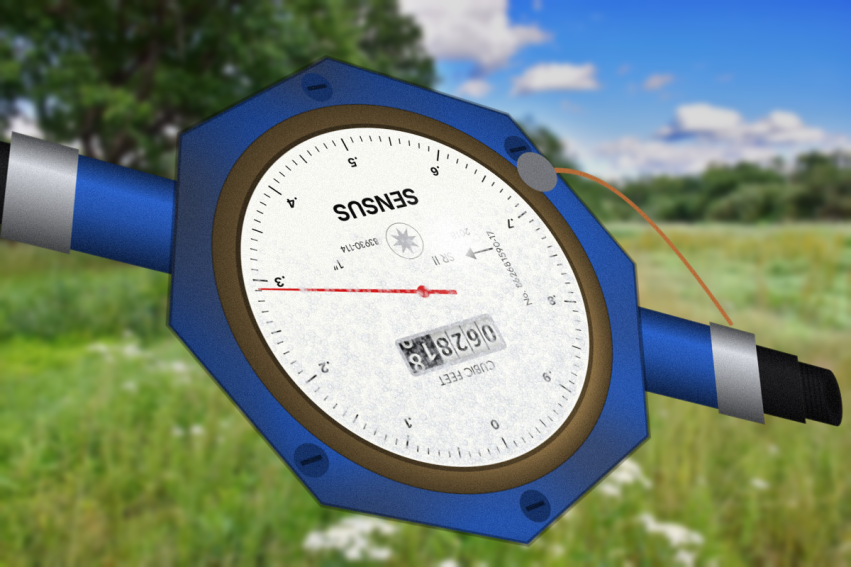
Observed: value=62818.29 unit=ft³
